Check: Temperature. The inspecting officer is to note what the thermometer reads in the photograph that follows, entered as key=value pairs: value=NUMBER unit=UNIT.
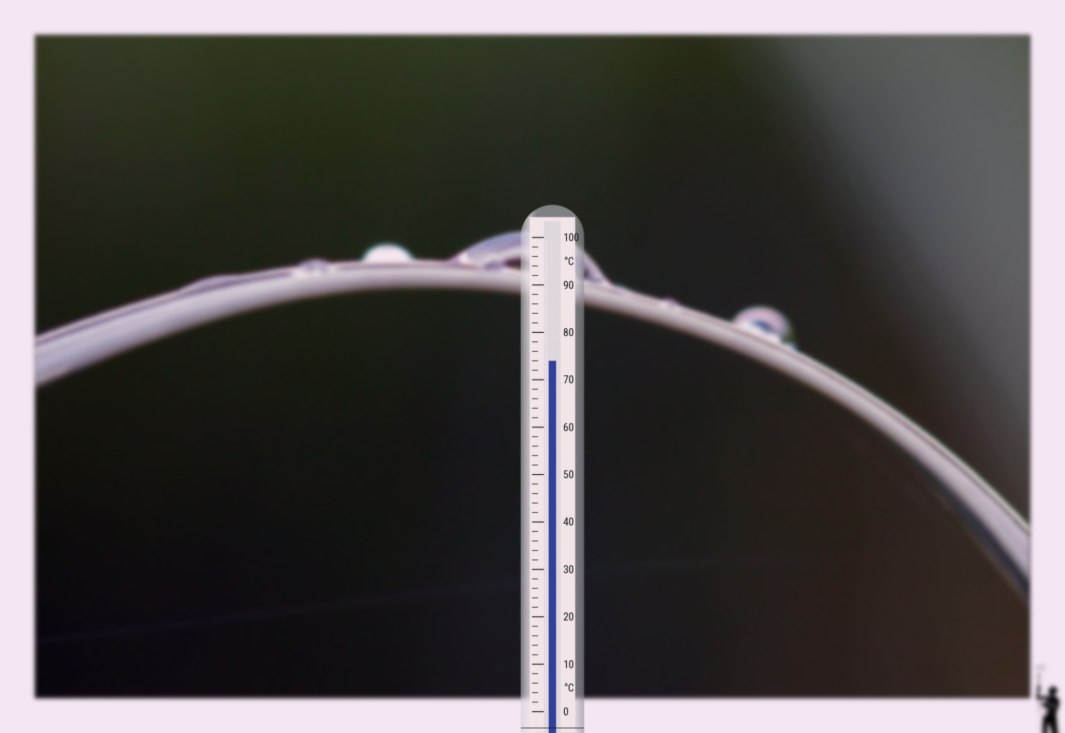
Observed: value=74 unit=°C
